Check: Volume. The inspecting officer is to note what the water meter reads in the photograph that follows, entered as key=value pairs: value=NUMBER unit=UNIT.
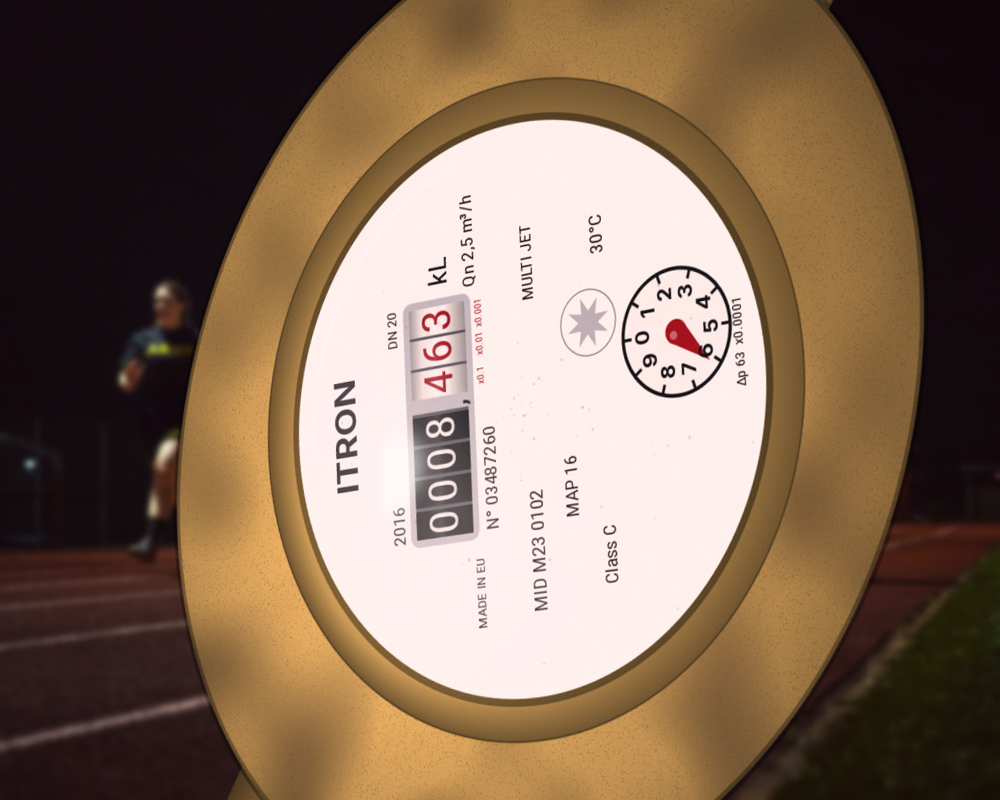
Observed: value=8.4636 unit=kL
